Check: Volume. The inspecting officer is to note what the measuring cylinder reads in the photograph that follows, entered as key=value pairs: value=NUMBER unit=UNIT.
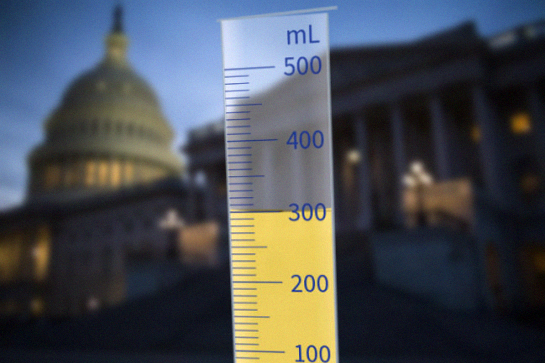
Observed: value=300 unit=mL
